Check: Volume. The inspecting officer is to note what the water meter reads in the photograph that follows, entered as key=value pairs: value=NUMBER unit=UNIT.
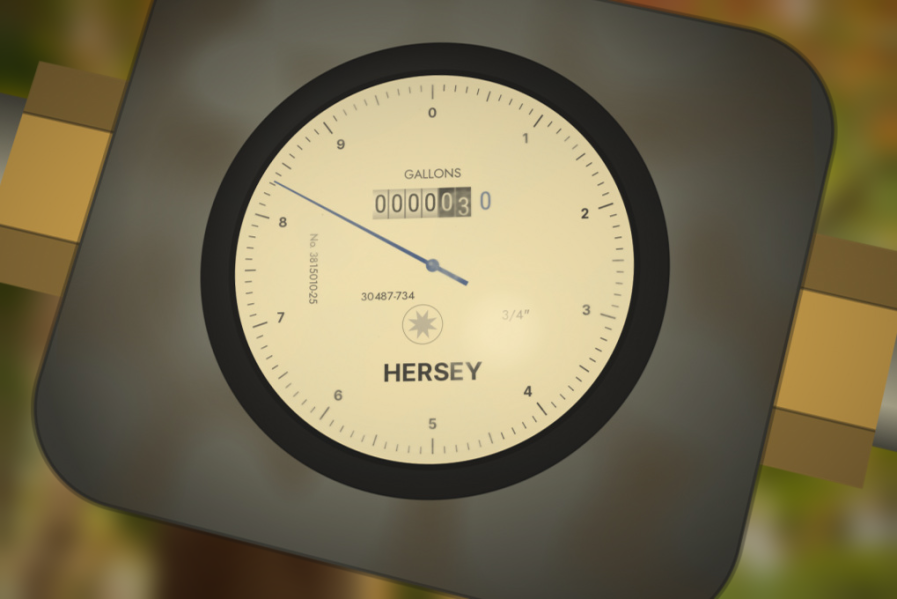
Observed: value=28.3 unit=gal
